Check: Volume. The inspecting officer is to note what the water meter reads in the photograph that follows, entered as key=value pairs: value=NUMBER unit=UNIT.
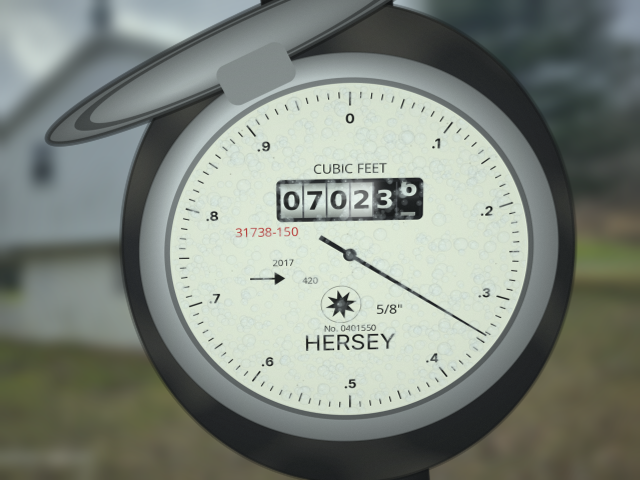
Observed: value=70236.34 unit=ft³
